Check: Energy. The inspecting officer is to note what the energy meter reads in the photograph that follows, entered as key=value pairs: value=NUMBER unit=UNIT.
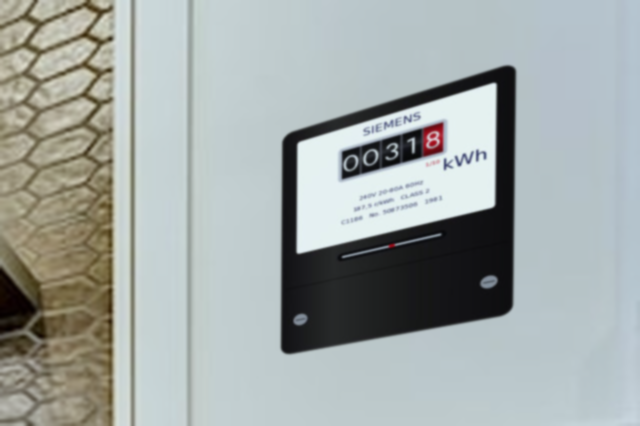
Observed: value=31.8 unit=kWh
